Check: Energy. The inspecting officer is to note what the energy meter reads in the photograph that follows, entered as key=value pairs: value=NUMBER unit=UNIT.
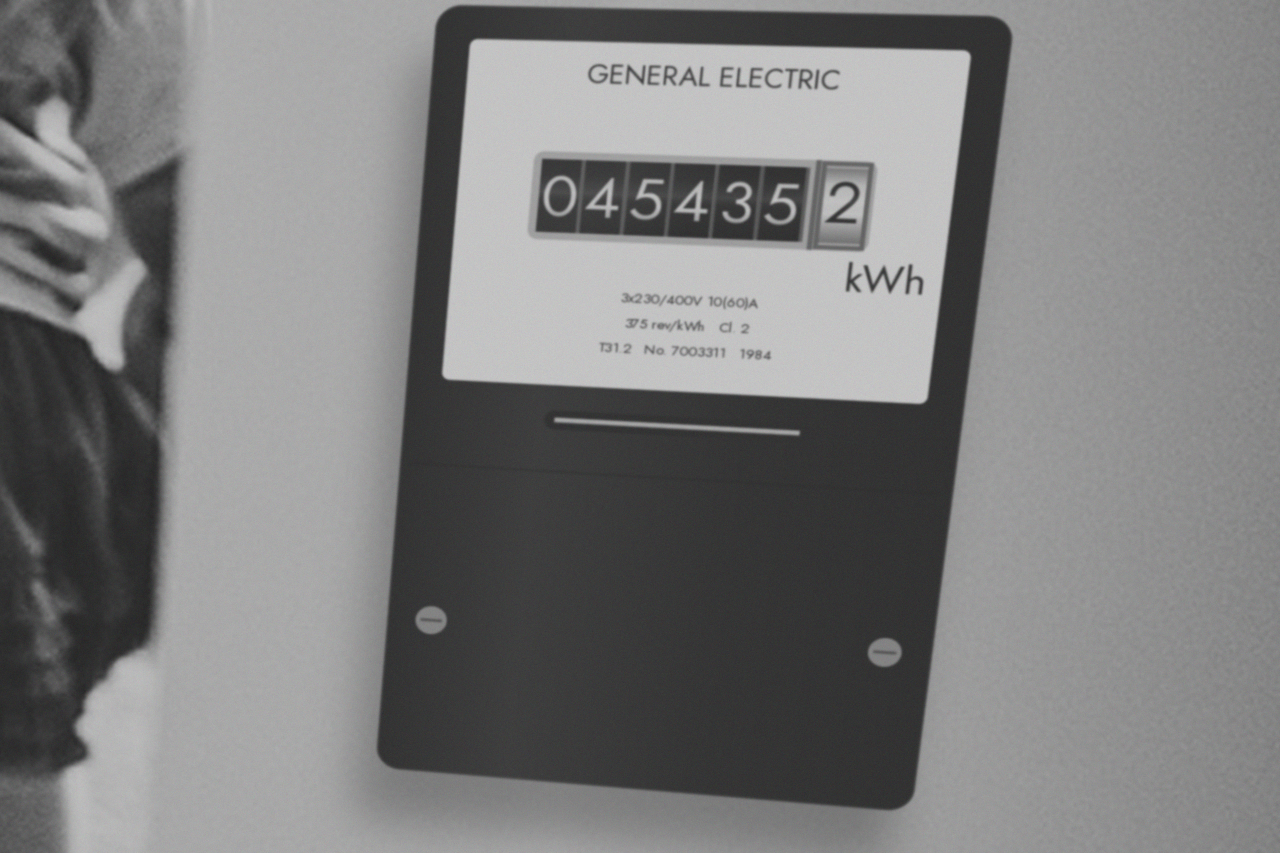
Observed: value=45435.2 unit=kWh
